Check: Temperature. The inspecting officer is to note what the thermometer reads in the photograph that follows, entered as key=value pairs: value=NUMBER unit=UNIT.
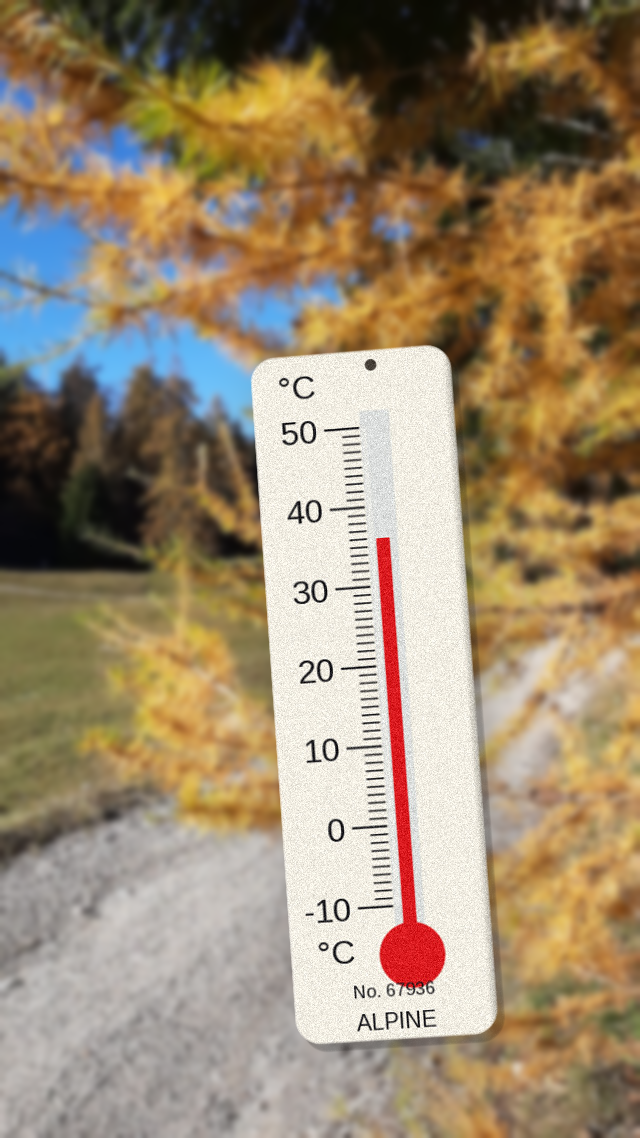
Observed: value=36 unit=°C
